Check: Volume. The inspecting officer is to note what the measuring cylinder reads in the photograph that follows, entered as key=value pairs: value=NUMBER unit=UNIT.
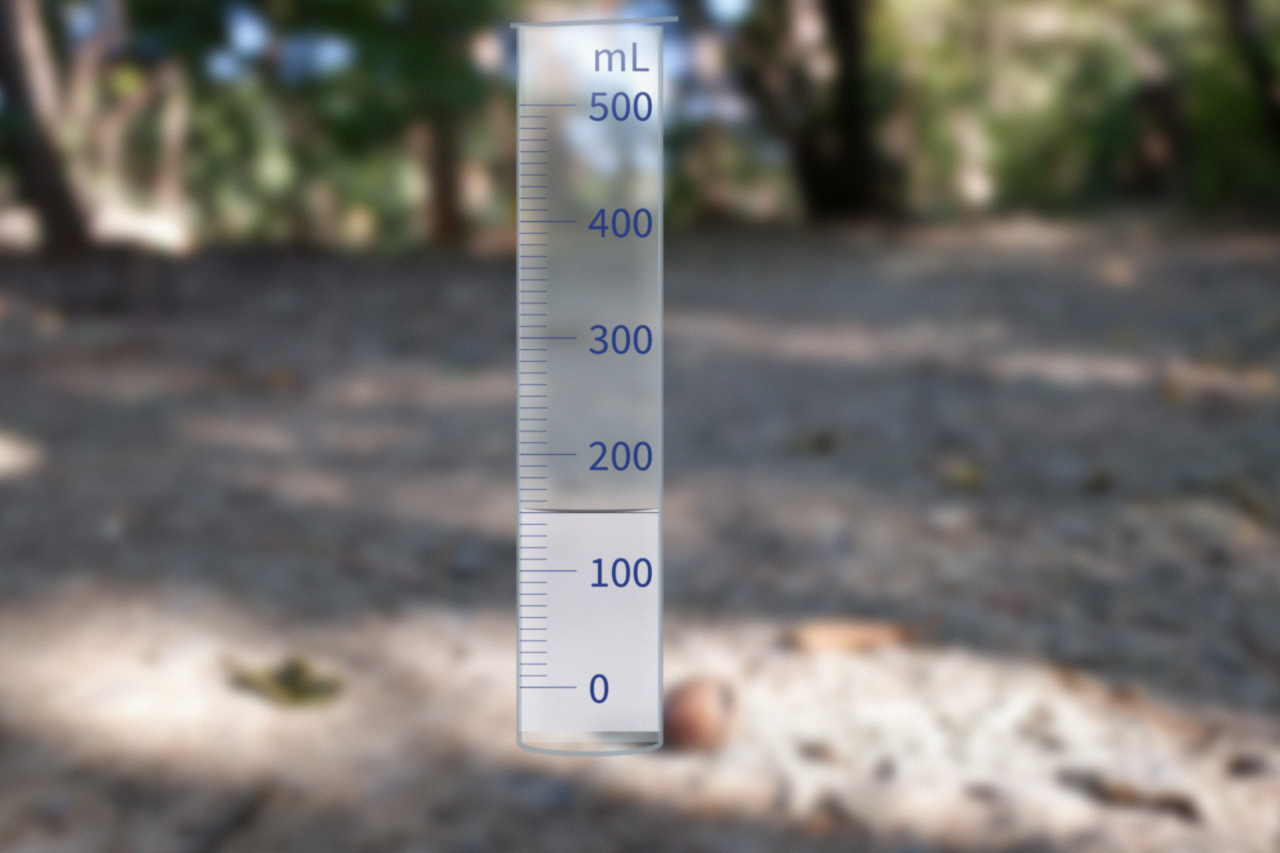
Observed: value=150 unit=mL
